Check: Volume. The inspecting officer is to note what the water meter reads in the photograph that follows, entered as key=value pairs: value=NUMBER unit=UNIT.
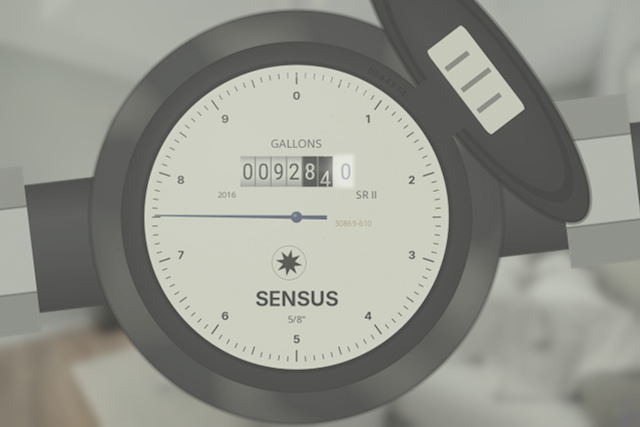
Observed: value=92837.5 unit=gal
